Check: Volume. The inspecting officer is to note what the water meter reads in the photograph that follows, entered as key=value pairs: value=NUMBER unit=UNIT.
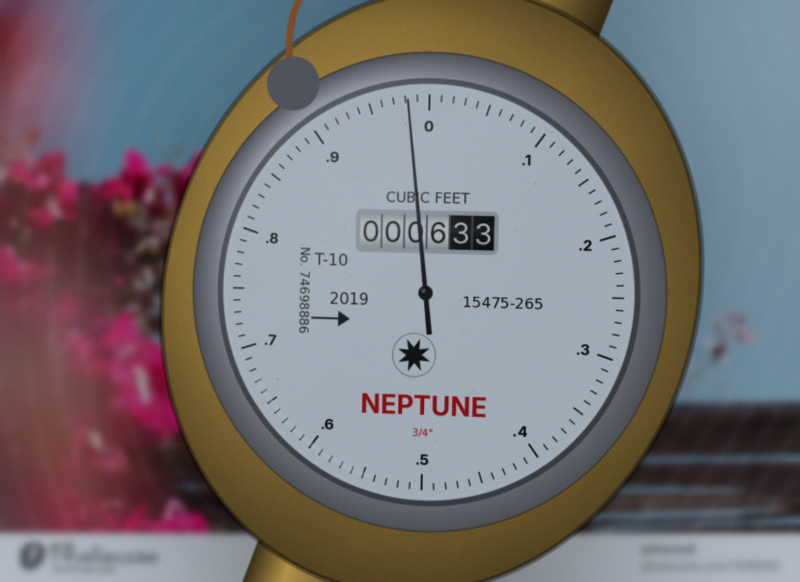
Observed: value=632.98 unit=ft³
